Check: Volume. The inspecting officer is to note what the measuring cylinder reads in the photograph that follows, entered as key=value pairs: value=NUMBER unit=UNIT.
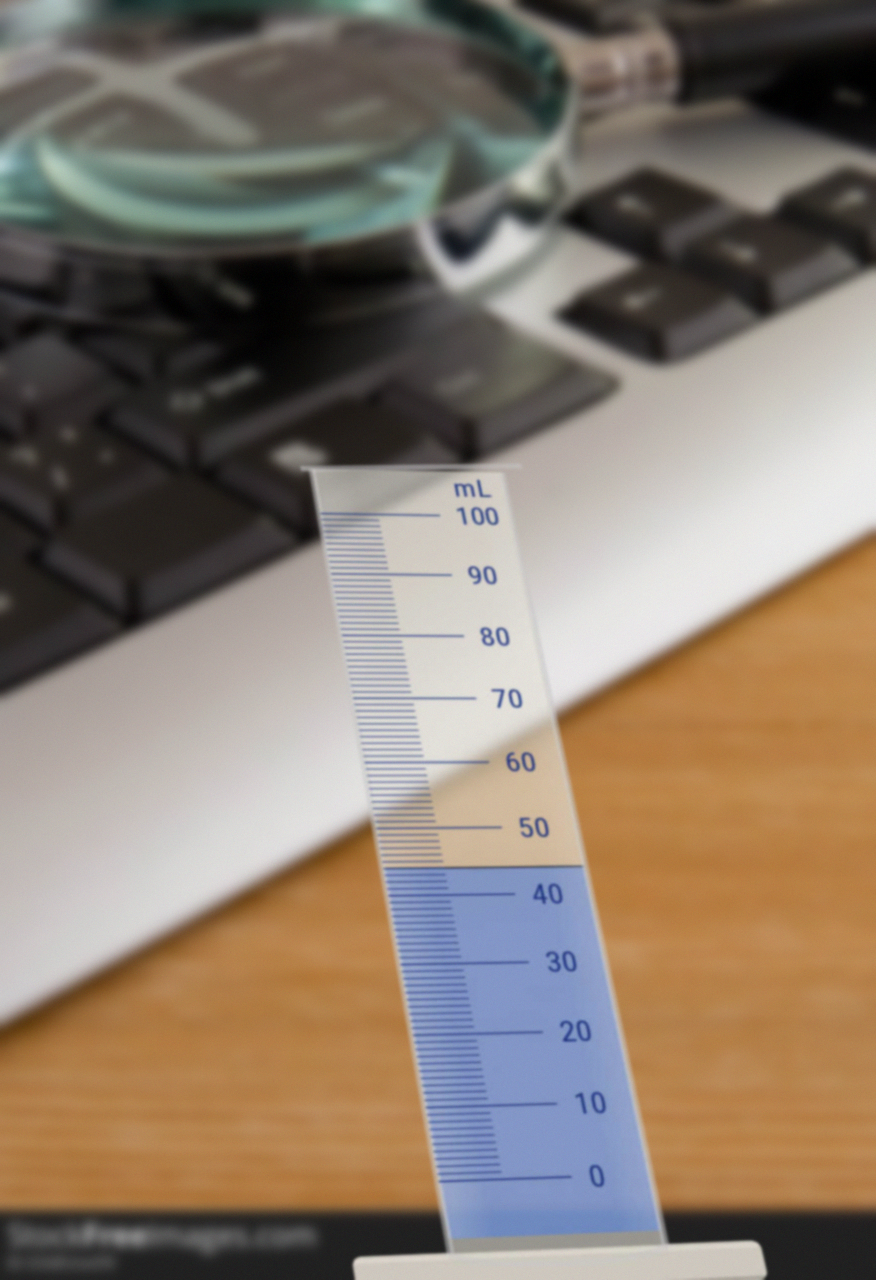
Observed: value=44 unit=mL
